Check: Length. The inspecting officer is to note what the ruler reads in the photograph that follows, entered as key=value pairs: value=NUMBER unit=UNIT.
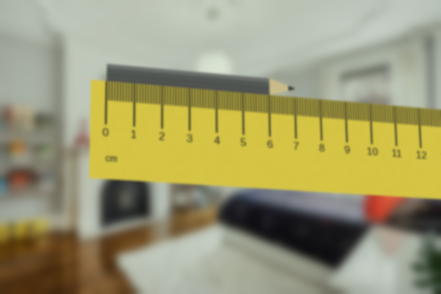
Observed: value=7 unit=cm
